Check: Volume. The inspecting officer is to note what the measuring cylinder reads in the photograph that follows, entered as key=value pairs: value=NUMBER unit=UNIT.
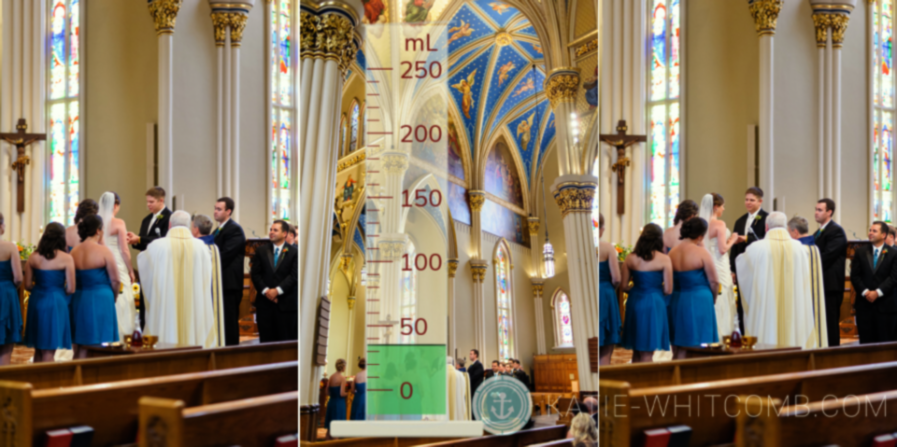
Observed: value=35 unit=mL
